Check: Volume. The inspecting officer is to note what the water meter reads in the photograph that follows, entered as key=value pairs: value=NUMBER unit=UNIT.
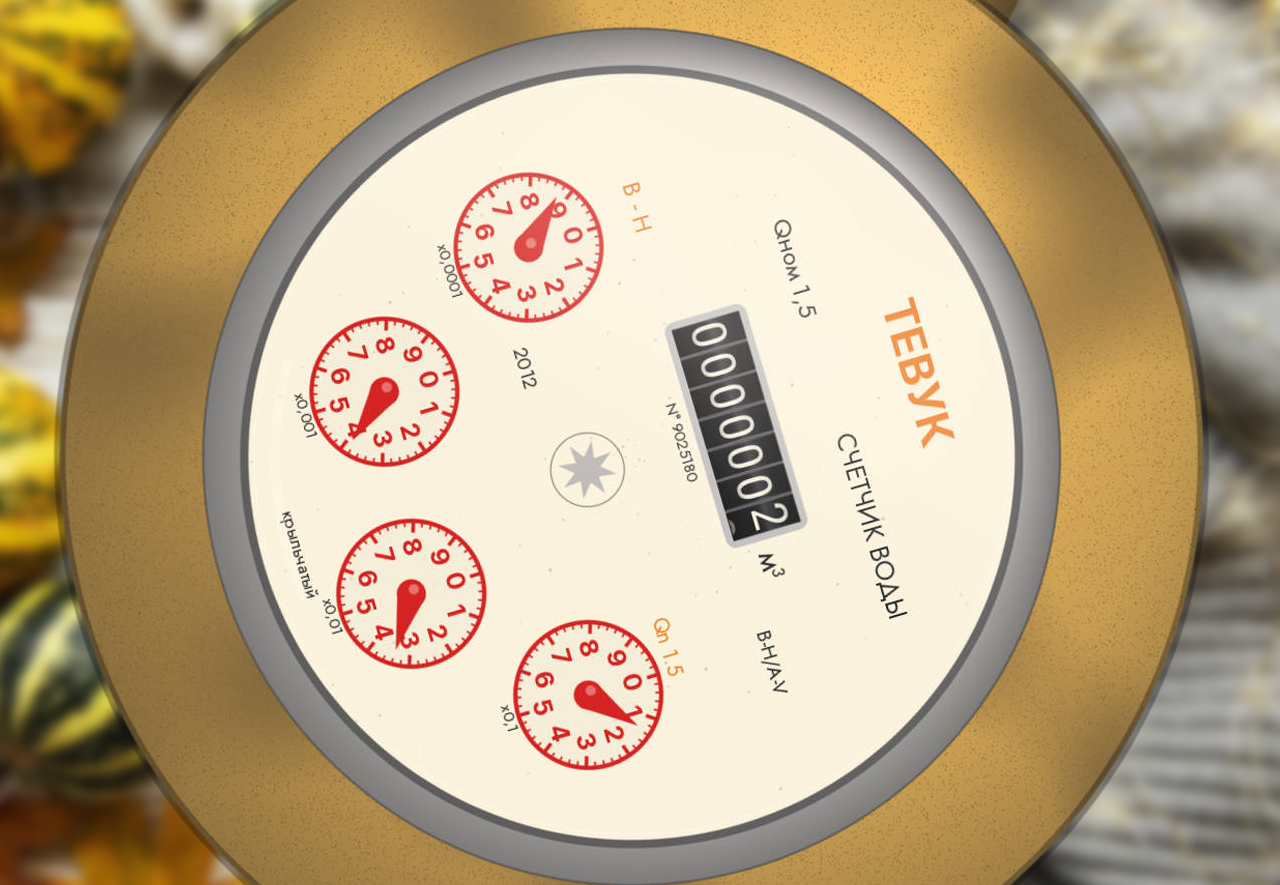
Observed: value=2.1338 unit=m³
